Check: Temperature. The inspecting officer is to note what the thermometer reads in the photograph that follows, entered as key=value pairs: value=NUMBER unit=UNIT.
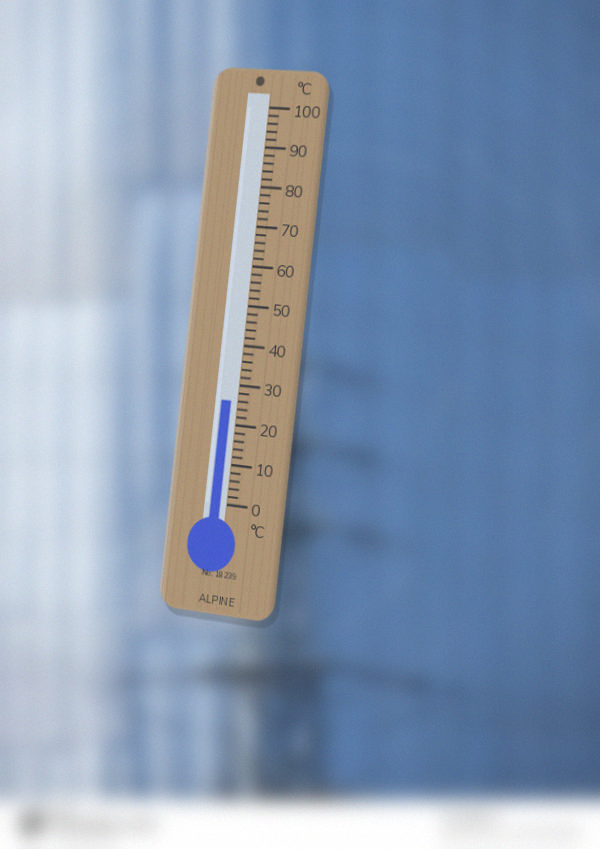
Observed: value=26 unit=°C
